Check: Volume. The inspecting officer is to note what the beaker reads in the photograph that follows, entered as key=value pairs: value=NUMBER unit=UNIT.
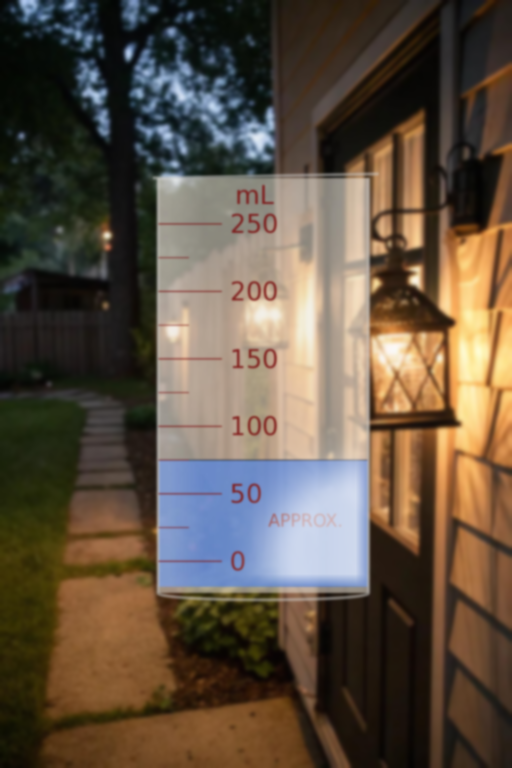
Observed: value=75 unit=mL
